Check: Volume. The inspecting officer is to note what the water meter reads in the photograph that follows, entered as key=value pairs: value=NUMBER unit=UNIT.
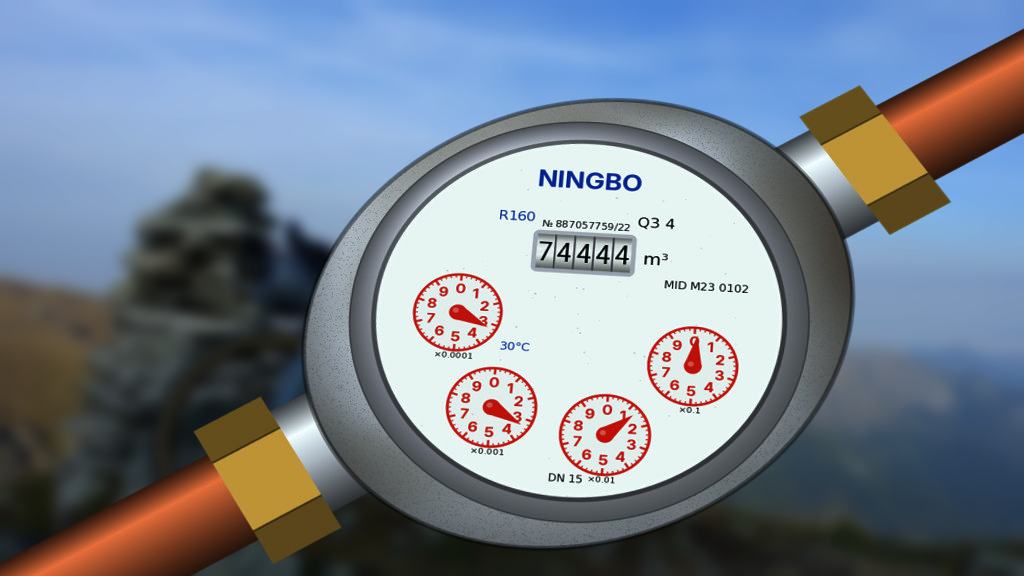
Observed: value=74444.0133 unit=m³
